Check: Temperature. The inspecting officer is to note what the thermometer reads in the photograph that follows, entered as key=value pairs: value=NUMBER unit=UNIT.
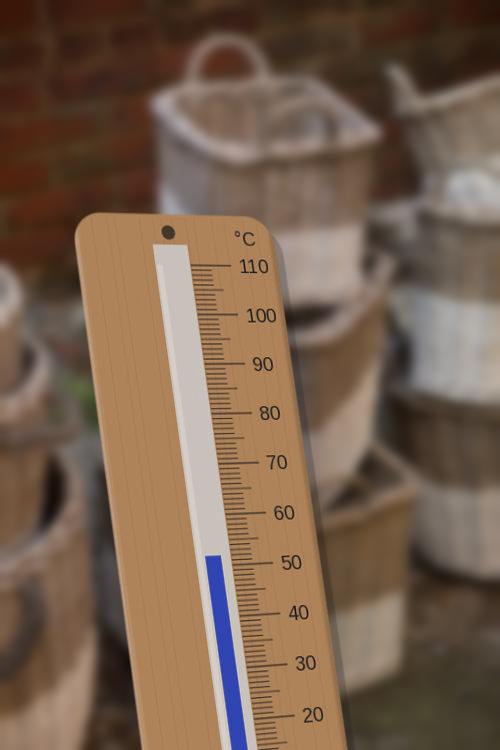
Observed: value=52 unit=°C
